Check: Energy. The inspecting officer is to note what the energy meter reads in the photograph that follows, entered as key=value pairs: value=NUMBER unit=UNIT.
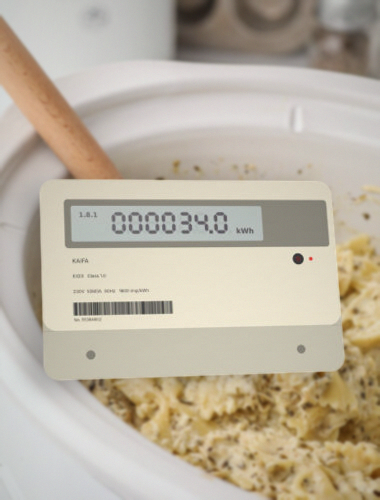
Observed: value=34.0 unit=kWh
